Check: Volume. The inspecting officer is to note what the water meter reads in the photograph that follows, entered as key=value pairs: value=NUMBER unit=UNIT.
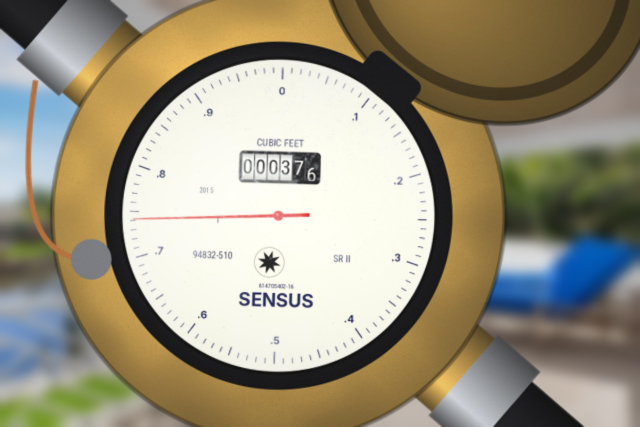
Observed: value=375.74 unit=ft³
